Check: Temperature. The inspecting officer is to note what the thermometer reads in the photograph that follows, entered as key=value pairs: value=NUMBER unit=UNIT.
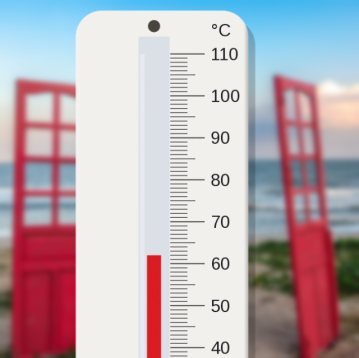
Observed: value=62 unit=°C
